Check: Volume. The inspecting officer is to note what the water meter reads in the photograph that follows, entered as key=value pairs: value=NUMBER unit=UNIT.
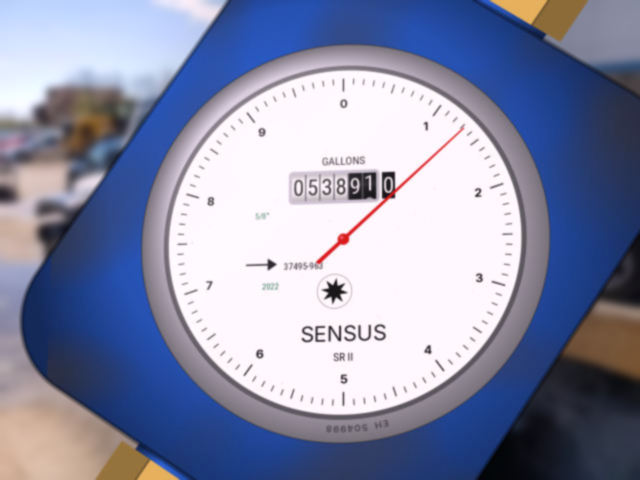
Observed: value=538911.3 unit=gal
